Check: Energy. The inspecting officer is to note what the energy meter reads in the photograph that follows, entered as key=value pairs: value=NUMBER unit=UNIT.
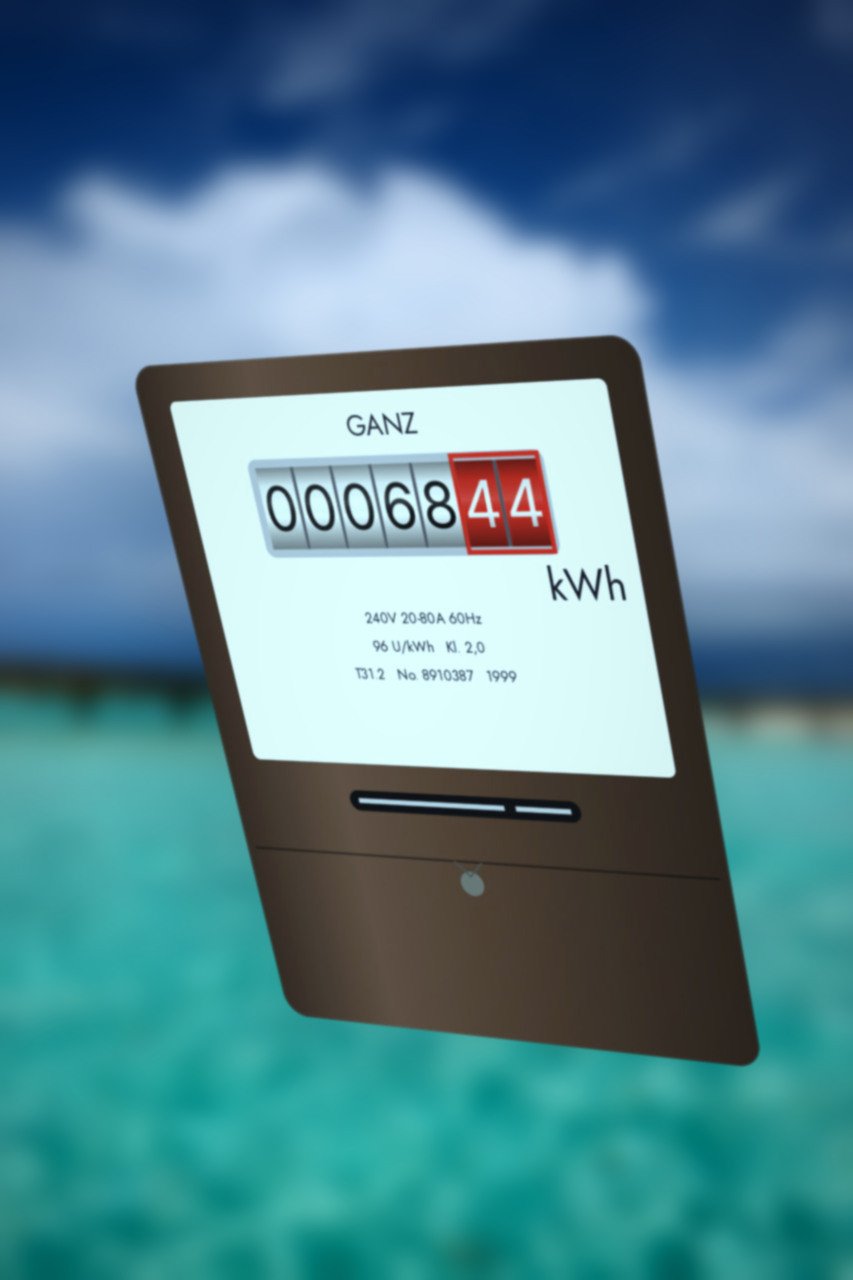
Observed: value=68.44 unit=kWh
